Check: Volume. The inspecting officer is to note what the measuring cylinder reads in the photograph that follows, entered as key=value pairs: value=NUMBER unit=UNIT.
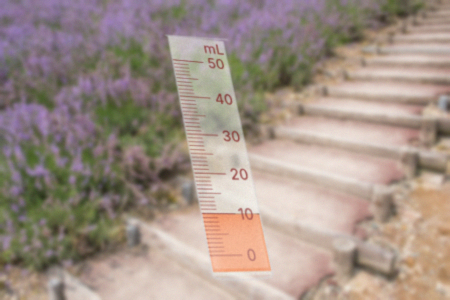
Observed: value=10 unit=mL
